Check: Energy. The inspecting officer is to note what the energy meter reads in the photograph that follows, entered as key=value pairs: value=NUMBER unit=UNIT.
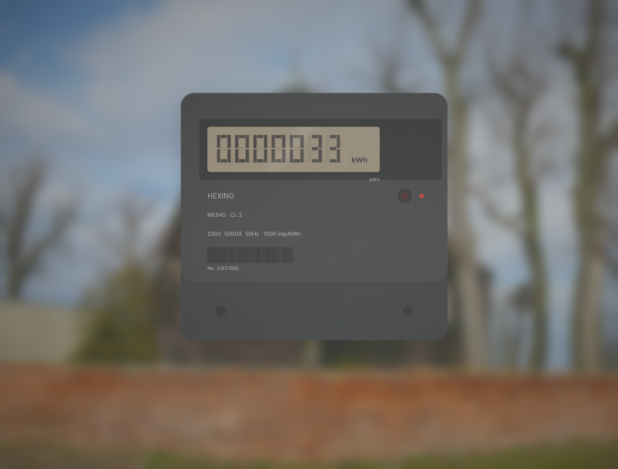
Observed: value=33 unit=kWh
